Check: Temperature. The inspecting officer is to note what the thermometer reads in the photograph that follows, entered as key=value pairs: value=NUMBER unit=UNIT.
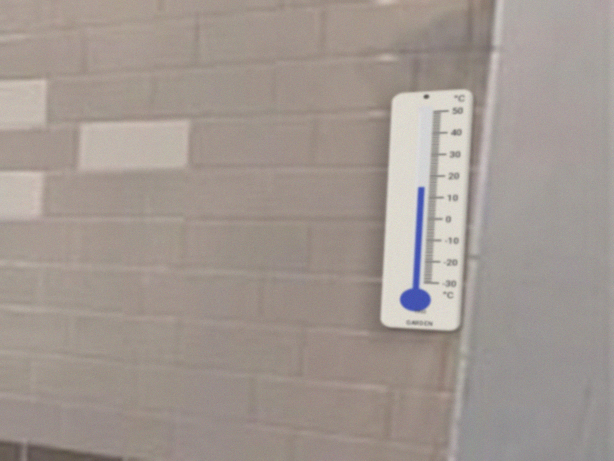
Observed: value=15 unit=°C
